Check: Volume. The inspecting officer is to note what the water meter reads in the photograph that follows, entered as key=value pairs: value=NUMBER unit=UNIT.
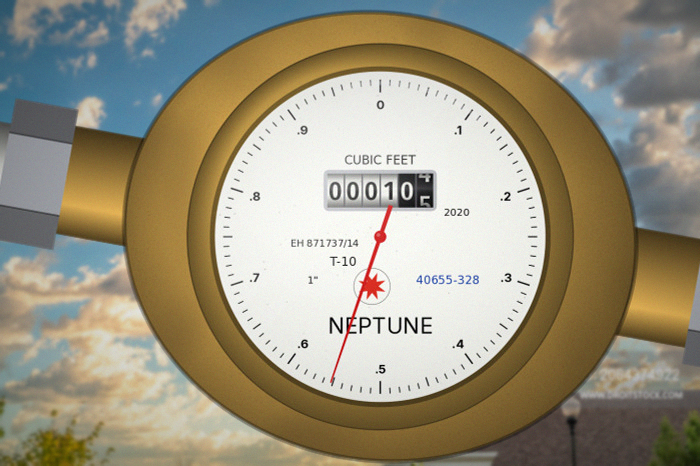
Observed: value=104.55 unit=ft³
